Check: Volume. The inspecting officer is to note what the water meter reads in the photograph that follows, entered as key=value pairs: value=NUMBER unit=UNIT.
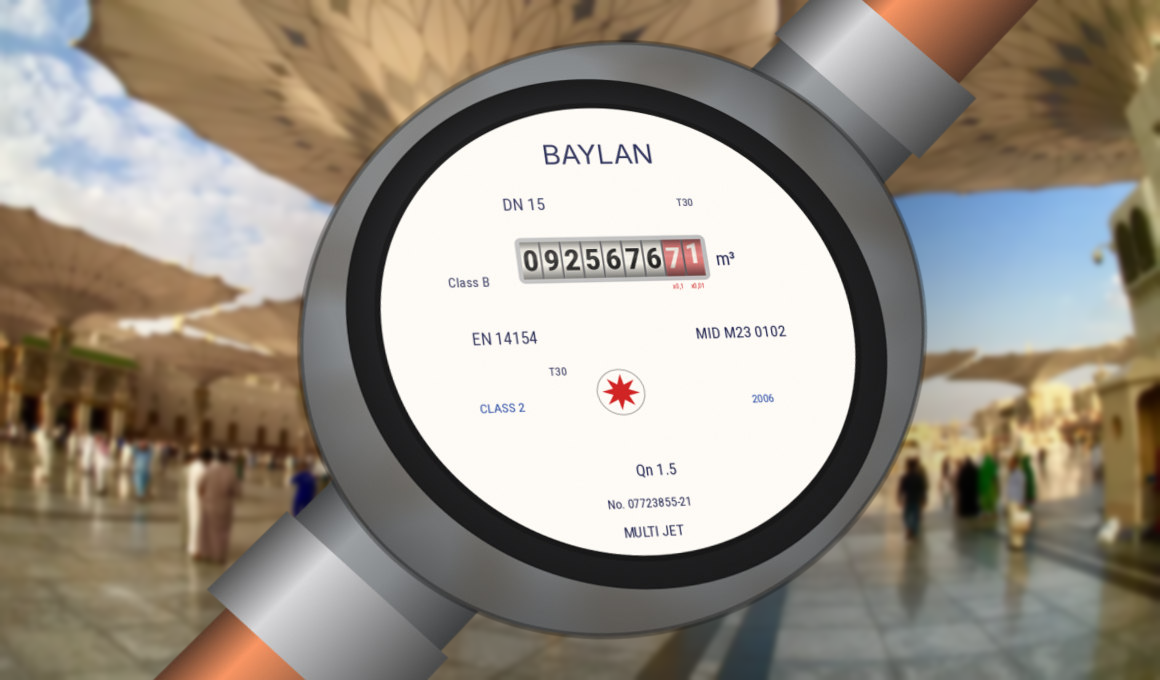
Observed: value=925676.71 unit=m³
